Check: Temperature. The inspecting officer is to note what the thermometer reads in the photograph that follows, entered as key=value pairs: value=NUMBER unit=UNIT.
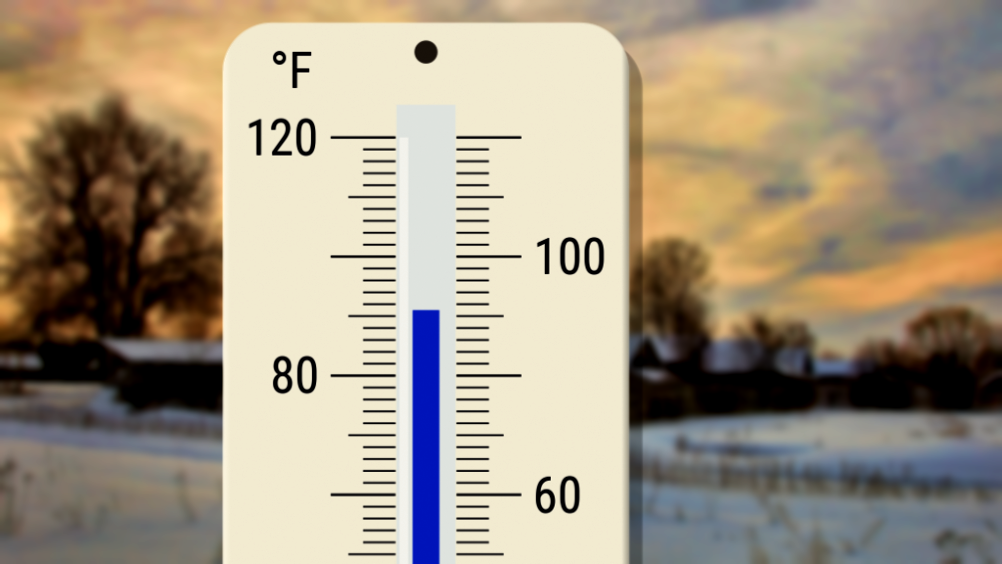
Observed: value=91 unit=°F
